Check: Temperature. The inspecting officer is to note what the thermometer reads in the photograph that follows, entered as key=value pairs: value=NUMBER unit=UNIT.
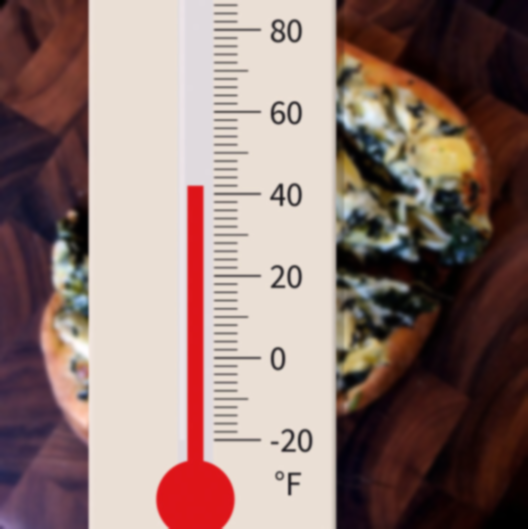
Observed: value=42 unit=°F
